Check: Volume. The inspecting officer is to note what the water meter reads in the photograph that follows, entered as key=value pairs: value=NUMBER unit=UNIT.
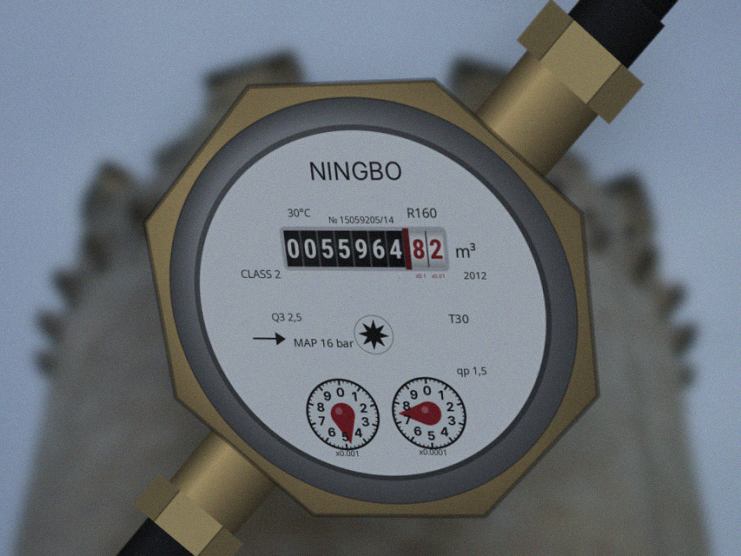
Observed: value=55964.8247 unit=m³
